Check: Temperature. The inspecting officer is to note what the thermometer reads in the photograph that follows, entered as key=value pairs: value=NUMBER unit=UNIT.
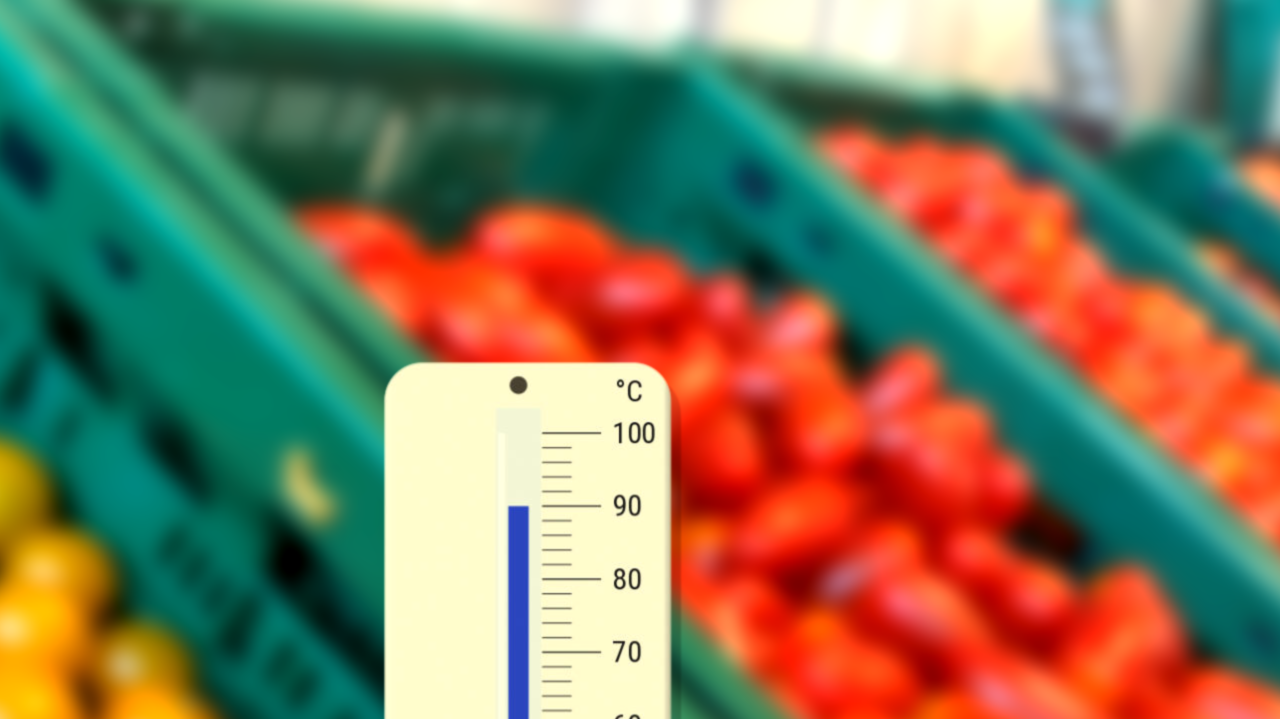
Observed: value=90 unit=°C
